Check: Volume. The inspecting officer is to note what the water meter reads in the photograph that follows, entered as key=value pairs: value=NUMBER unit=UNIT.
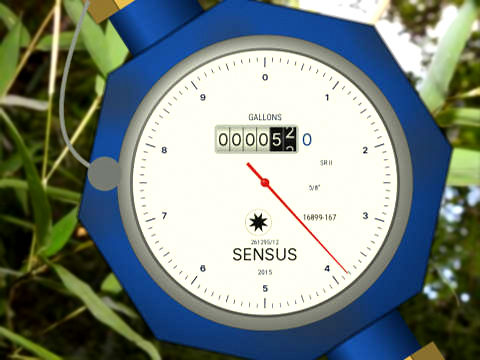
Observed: value=523.8 unit=gal
